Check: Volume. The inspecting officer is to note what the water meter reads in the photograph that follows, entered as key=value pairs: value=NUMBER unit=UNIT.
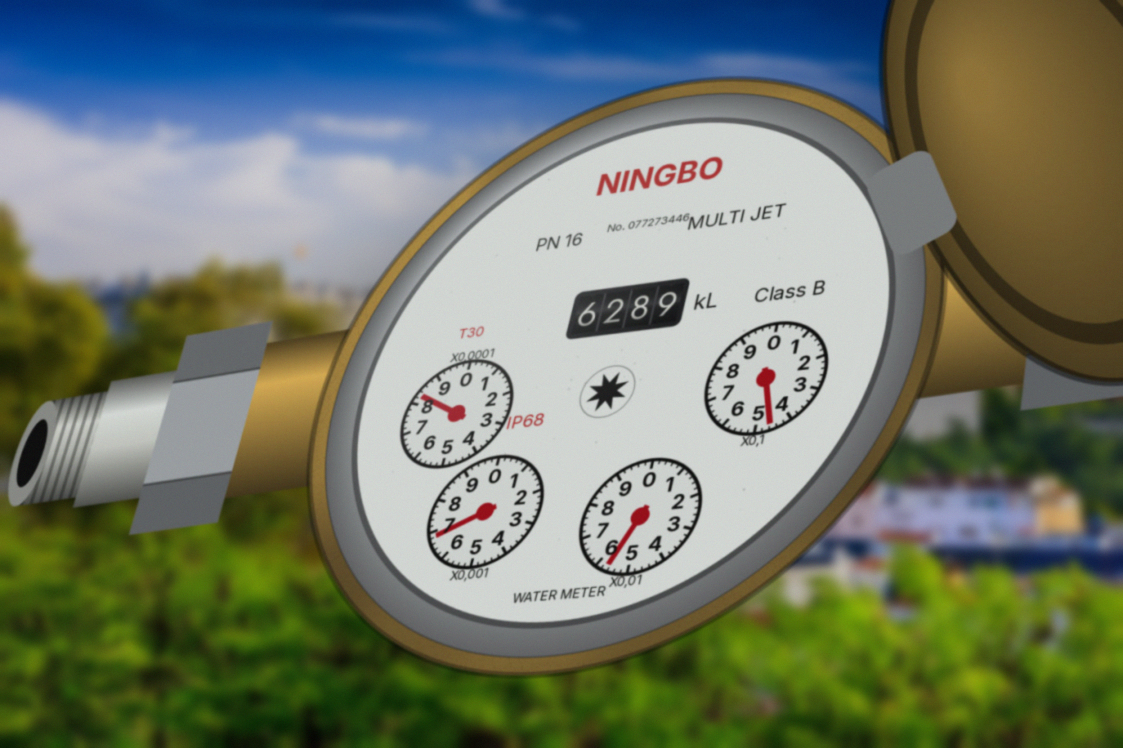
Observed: value=6289.4568 unit=kL
